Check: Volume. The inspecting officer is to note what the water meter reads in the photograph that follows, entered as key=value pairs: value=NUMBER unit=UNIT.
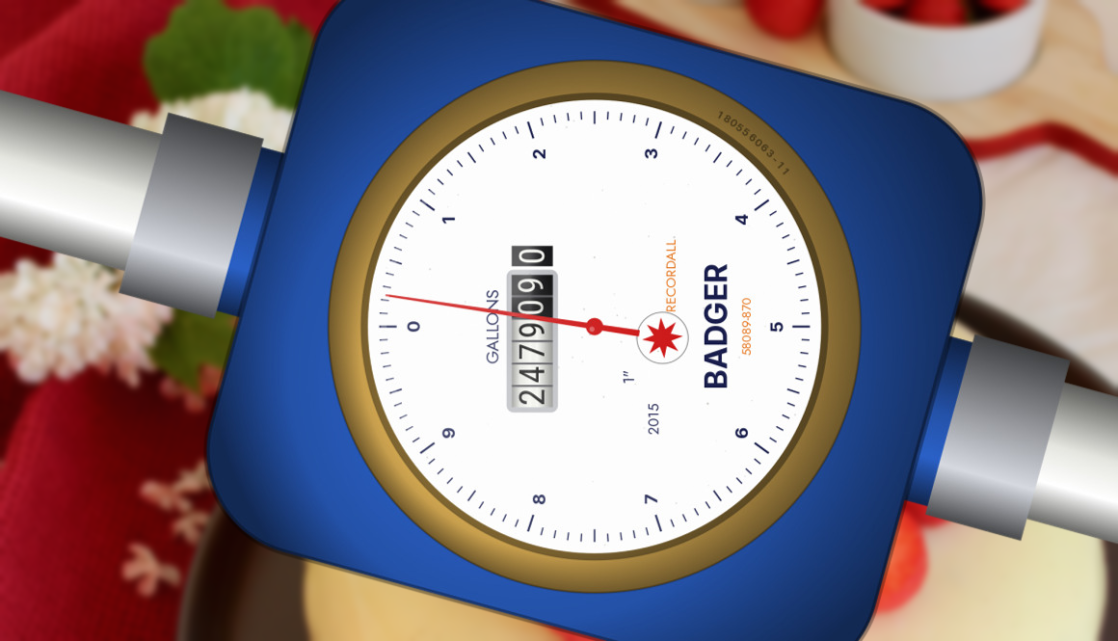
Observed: value=2479090.2 unit=gal
